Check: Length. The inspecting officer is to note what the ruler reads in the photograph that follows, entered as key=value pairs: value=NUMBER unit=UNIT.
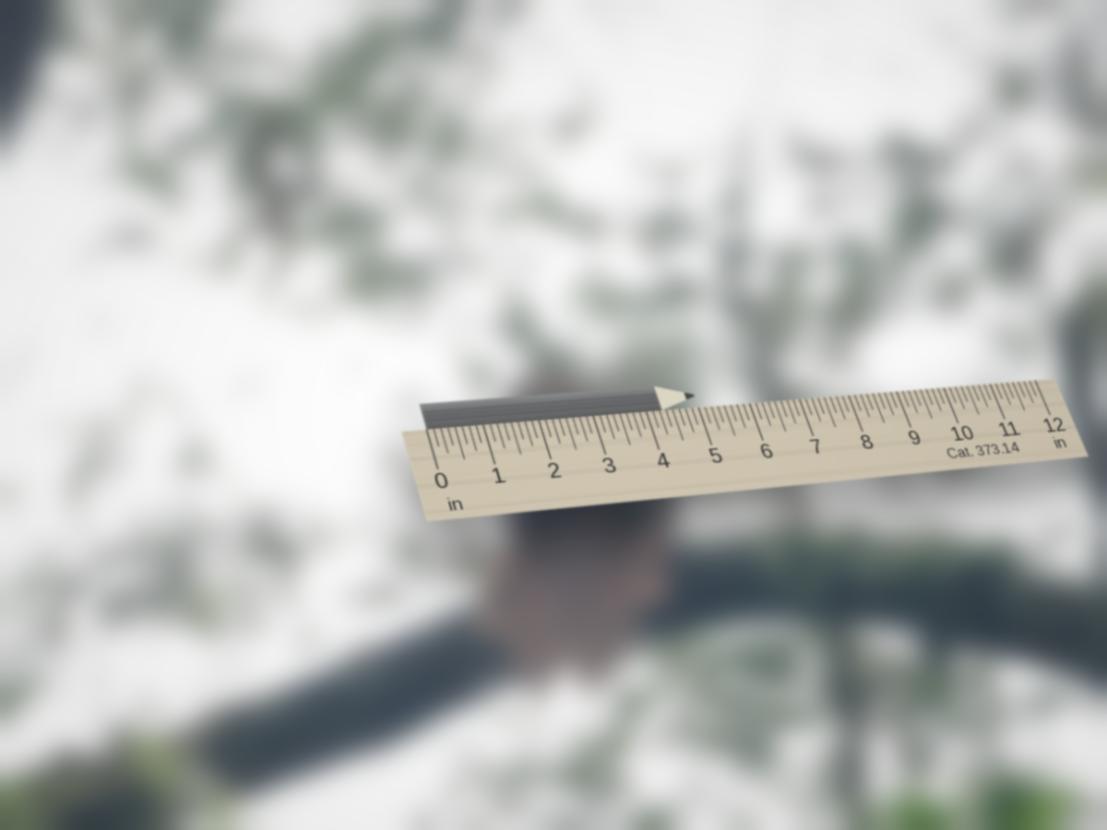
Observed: value=5 unit=in
